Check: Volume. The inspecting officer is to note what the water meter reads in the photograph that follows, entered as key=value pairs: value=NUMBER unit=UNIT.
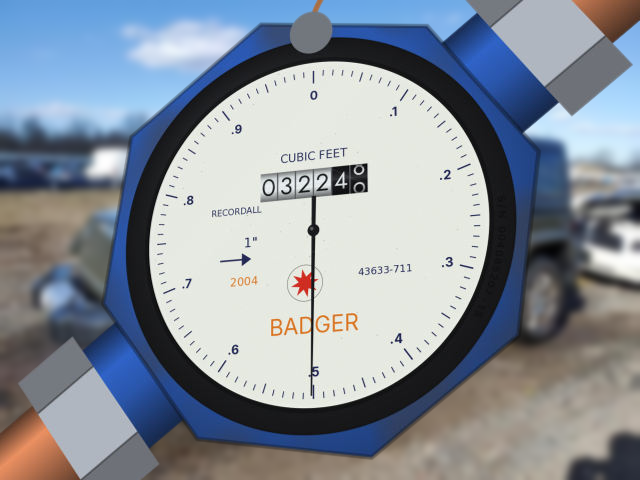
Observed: value=32248.50 unit=ft³
